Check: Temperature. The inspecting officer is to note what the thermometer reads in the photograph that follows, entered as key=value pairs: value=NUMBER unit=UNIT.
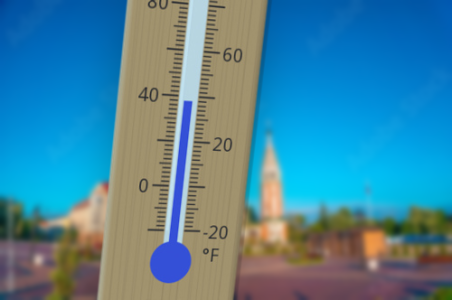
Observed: value=38 unit=°F
